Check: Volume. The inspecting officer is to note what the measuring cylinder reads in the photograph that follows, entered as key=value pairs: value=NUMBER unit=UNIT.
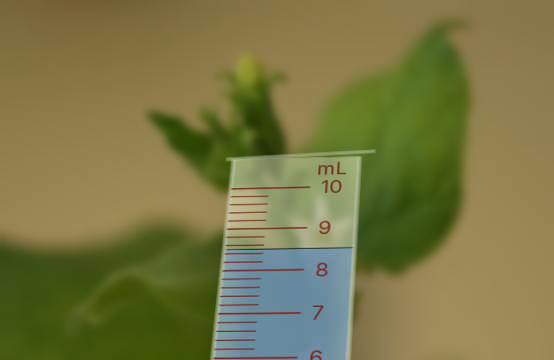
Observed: value=8.5 unit=mL
